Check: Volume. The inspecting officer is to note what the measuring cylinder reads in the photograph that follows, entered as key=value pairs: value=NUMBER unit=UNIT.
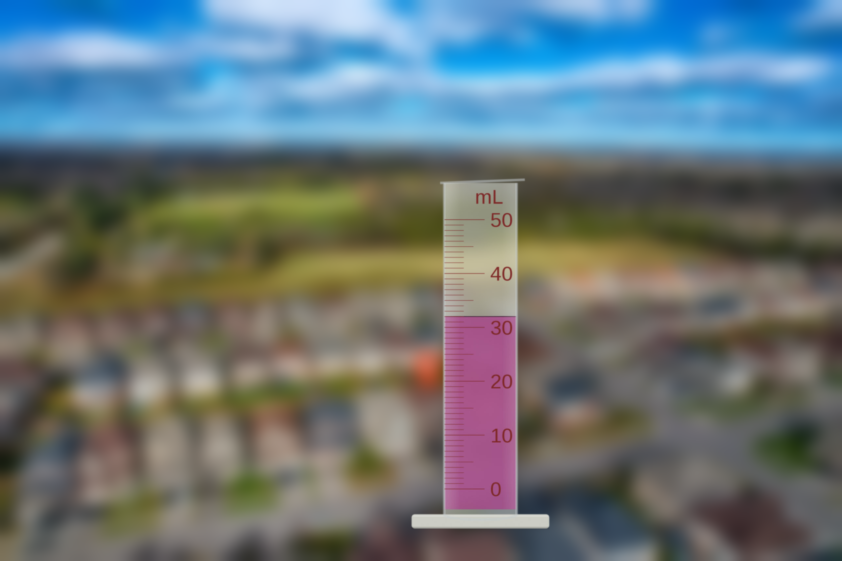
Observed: value=32 unit=mL
